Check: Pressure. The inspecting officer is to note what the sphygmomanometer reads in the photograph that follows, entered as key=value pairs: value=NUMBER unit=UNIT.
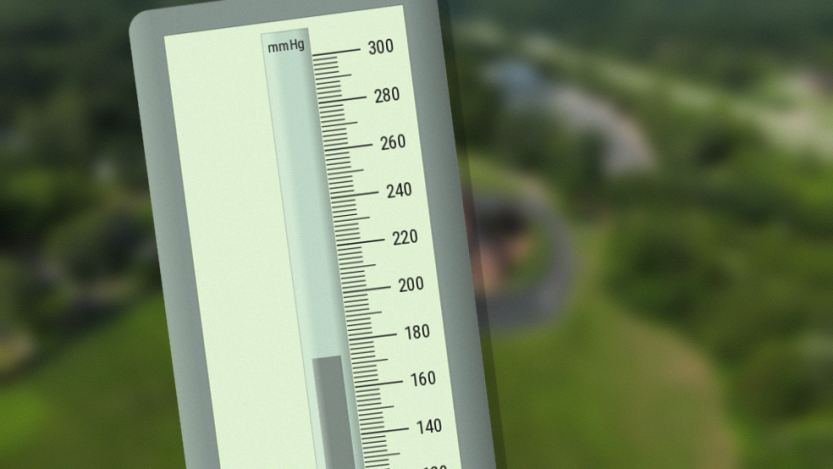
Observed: value=174 unit=mmHg
